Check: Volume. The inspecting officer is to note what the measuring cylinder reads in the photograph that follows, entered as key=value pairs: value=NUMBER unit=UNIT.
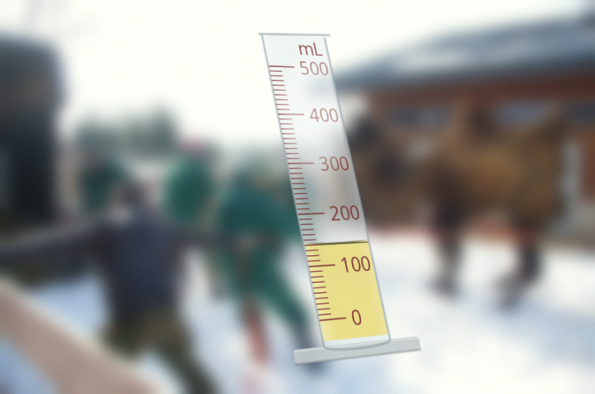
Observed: value=140 unit=mL
